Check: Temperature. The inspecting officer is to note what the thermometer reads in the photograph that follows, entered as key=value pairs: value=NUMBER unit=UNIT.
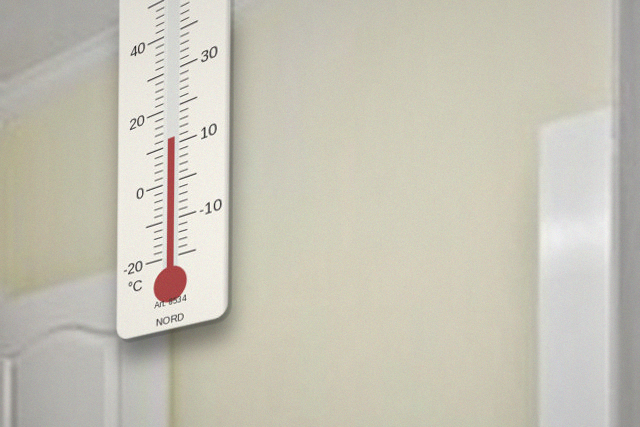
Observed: value=12 unit=°C
